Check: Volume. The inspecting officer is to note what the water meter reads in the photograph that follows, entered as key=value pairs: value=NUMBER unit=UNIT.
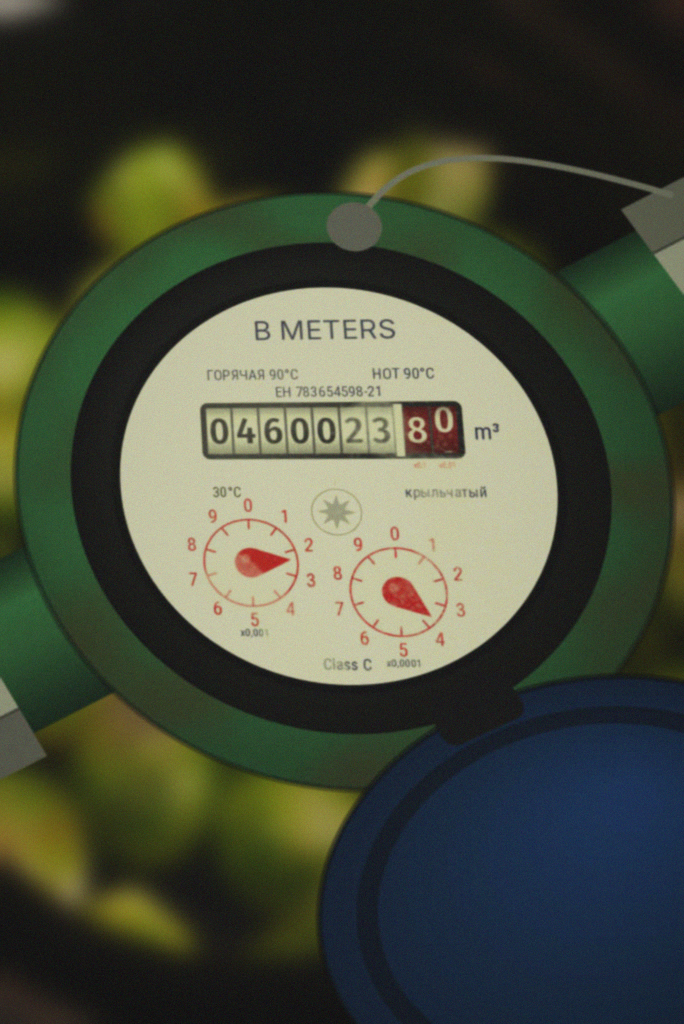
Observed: value=460023.8023 unit=m³
